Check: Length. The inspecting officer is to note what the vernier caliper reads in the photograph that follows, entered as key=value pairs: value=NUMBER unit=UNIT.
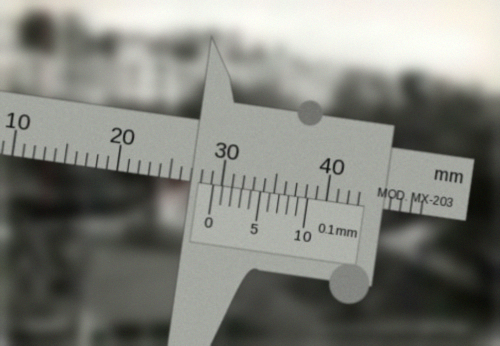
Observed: value=29.2 unit=mm
